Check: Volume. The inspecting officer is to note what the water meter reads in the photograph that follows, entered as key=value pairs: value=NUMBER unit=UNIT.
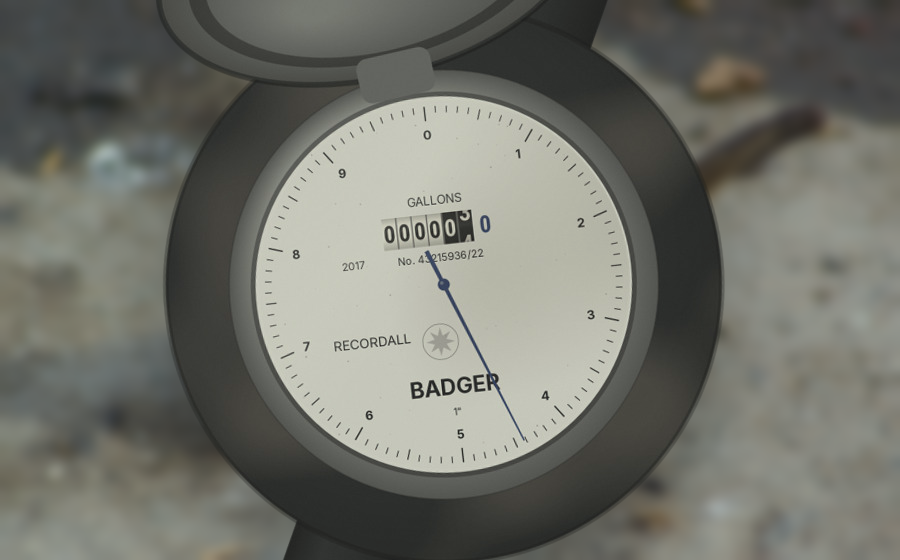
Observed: value=34.4 unit=gal
